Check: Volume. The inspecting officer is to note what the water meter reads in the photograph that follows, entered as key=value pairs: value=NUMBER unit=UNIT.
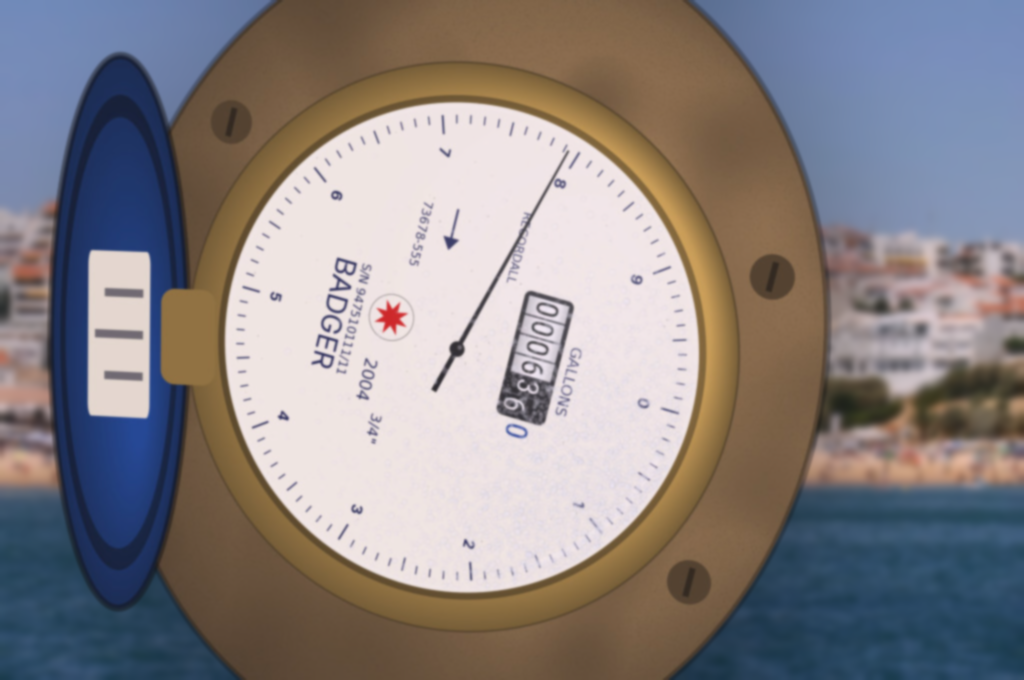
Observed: value=6357.9 unit=gal
